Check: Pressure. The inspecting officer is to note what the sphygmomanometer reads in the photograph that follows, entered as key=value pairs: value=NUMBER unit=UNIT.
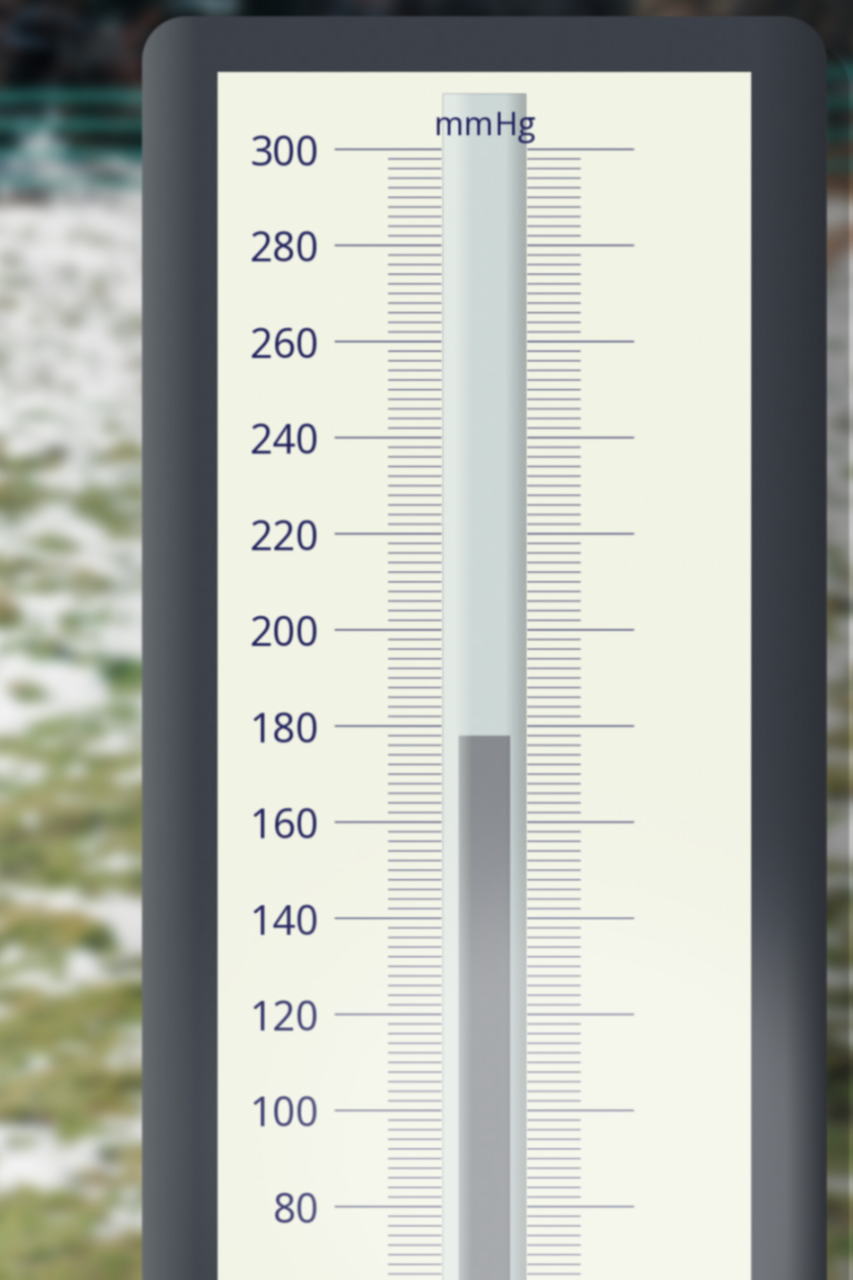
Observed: value=178 unit=mmHg
